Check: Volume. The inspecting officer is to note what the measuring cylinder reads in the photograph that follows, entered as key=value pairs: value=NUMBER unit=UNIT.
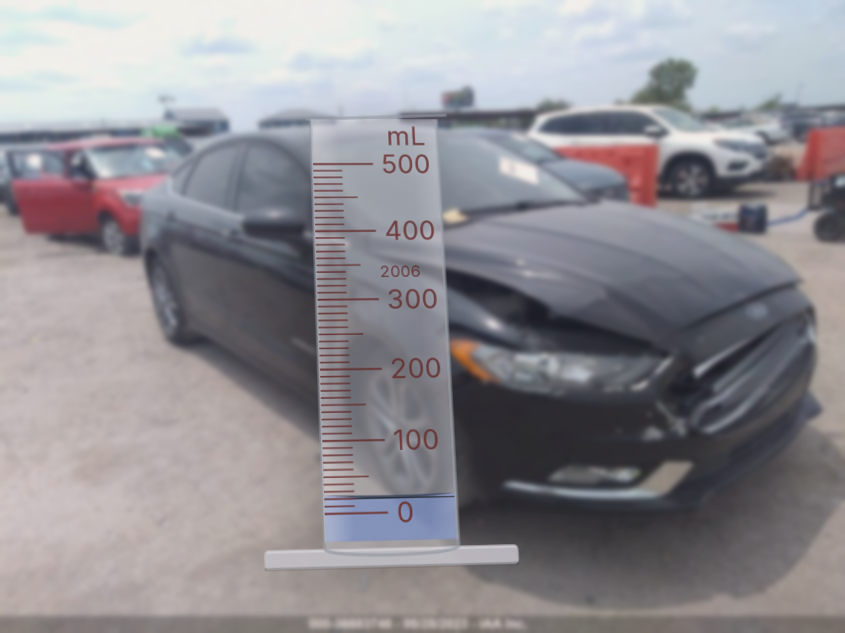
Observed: value=20 unit=mL
